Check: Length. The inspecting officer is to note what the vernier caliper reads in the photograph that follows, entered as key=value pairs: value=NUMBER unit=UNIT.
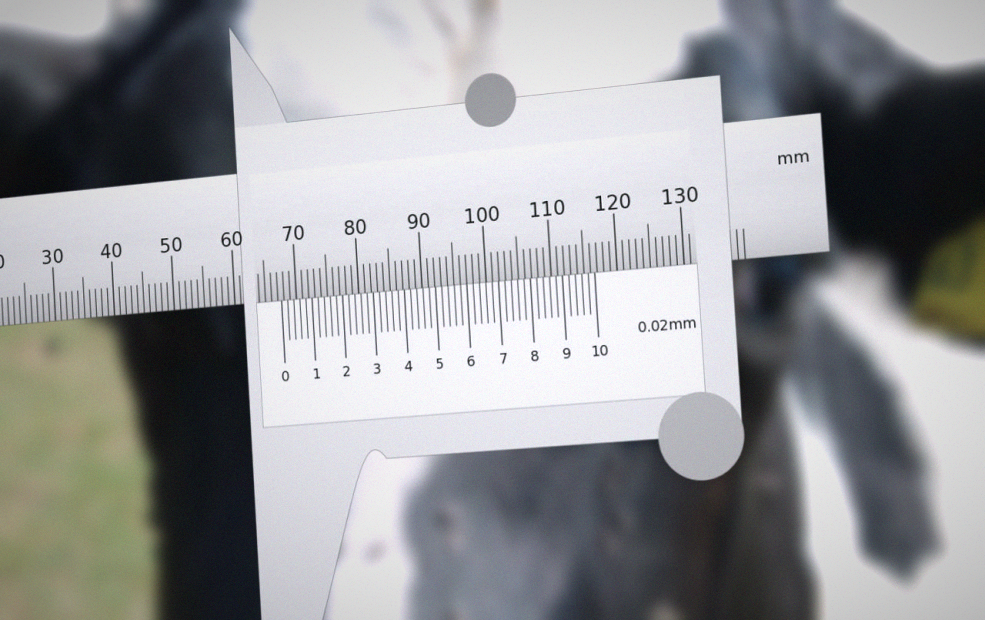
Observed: value=67.6 unit=mm
